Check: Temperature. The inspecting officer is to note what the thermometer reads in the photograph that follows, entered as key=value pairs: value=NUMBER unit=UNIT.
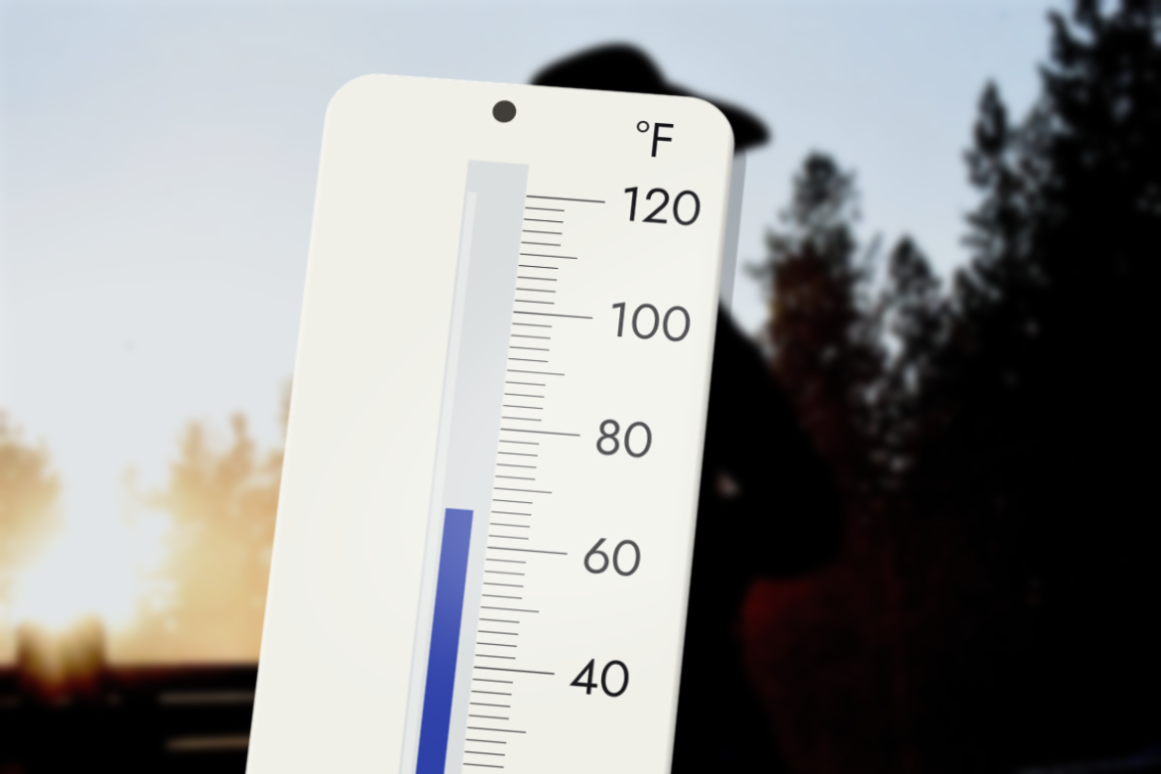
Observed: value=66 unit=°F
